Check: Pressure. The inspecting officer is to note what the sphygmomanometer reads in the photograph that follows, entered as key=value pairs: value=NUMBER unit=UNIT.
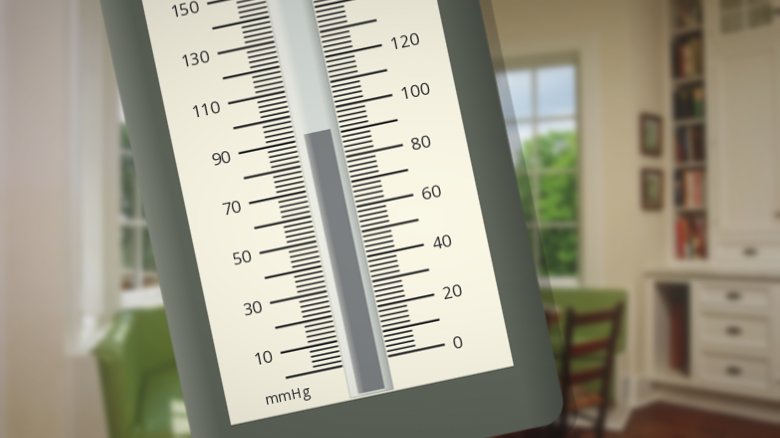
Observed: value=92 unit=mmHg
